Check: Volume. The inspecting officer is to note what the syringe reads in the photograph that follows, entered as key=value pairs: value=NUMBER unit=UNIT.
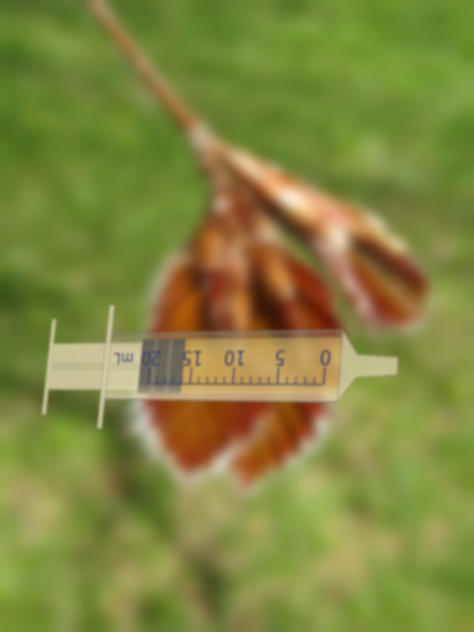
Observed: value=16 unit=mL
